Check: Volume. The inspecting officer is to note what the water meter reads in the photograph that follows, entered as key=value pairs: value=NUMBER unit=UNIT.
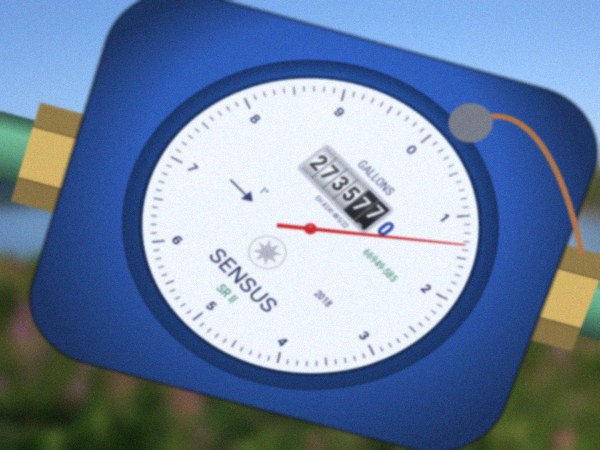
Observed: value=2735771.3 unit=gal
